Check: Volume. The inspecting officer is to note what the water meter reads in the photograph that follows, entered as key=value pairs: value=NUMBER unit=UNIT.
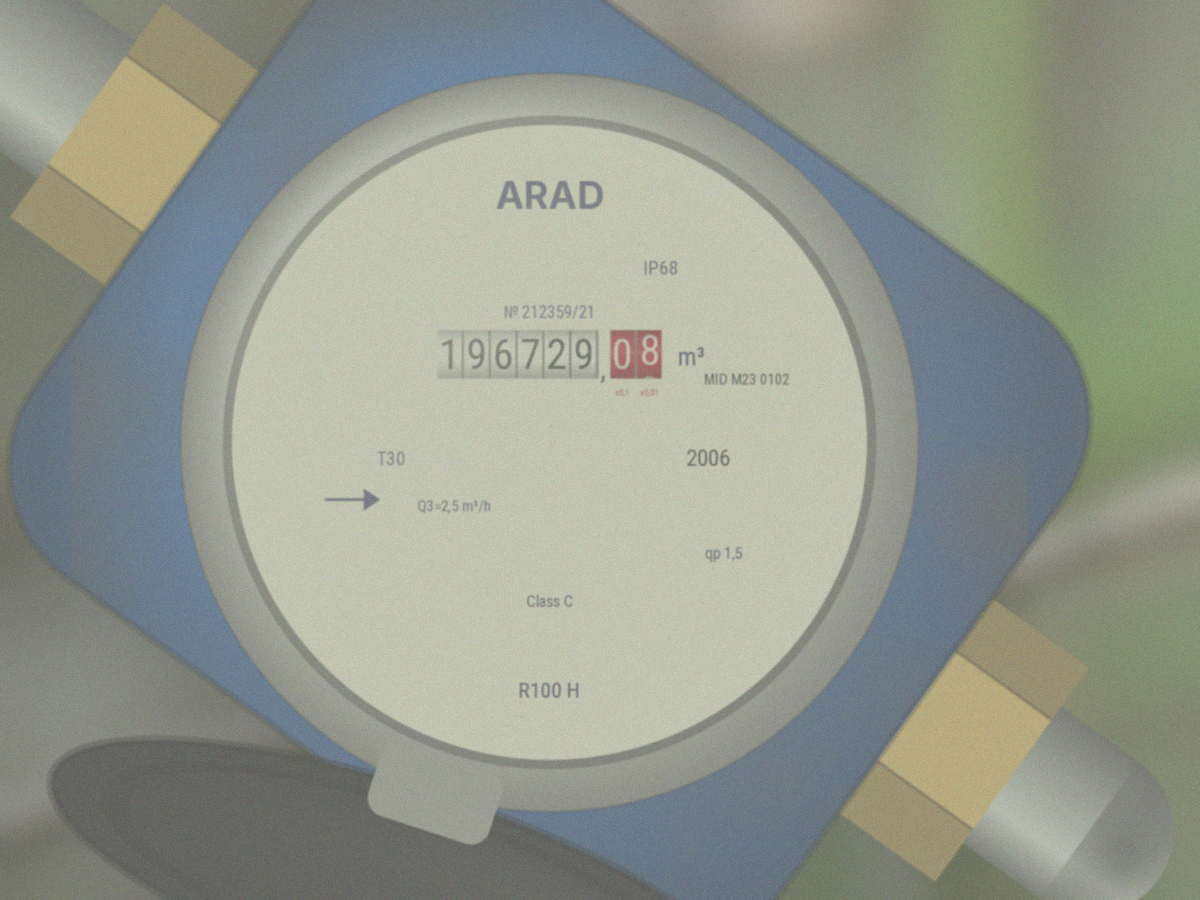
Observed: value=196729.08 unit=m³
